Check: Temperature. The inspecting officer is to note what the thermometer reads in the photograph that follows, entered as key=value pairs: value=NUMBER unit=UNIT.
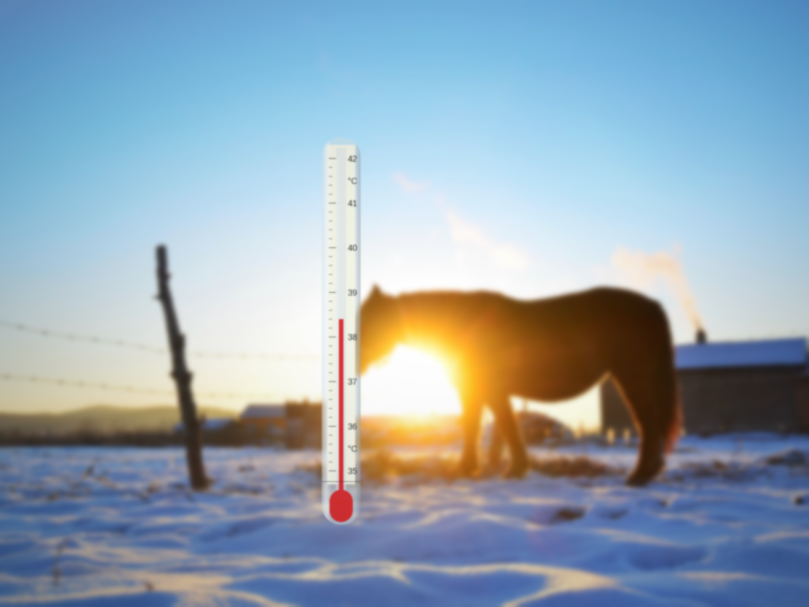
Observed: value=38.4 unit=°C
